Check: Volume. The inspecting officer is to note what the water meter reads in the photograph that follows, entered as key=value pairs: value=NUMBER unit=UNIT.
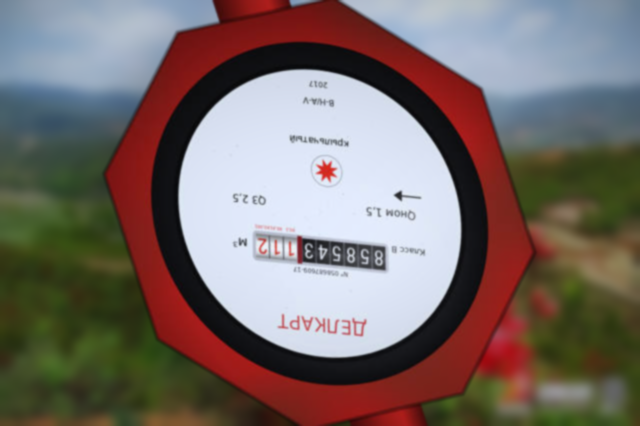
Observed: value=858543.112 unit=m³
